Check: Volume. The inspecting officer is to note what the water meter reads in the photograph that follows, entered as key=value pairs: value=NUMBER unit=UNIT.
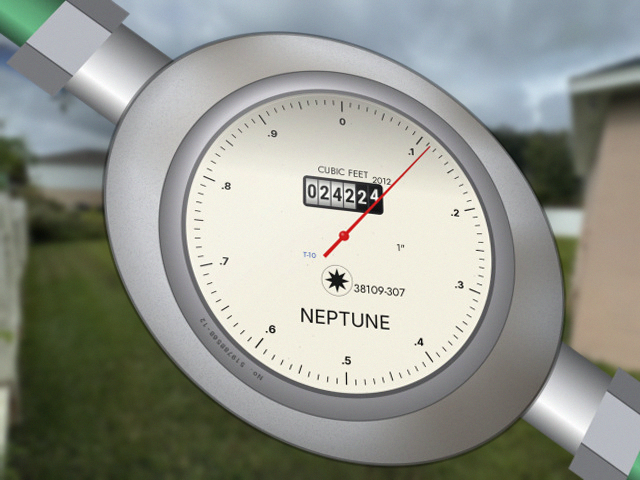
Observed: value=24224.11 unit=ft³
